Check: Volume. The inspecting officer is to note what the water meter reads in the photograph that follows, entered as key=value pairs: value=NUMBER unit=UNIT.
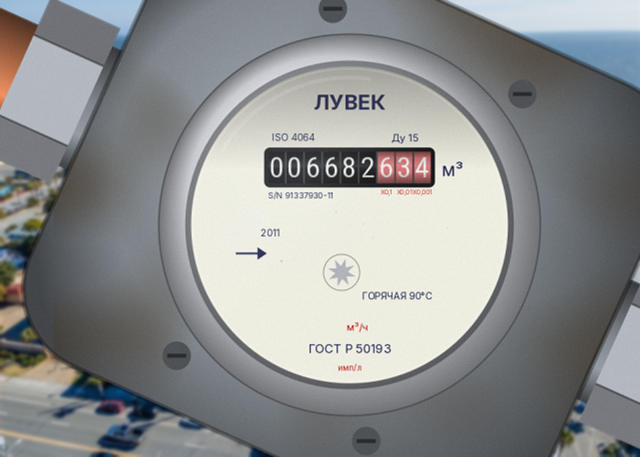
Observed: value=6682.634 unit=m³
